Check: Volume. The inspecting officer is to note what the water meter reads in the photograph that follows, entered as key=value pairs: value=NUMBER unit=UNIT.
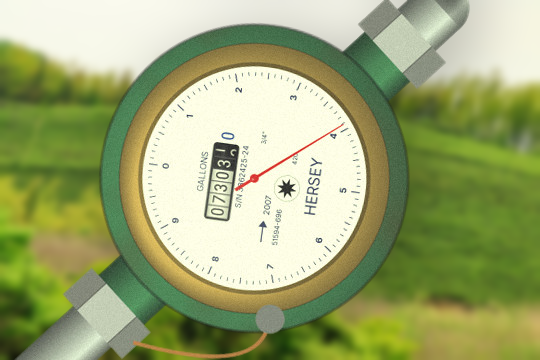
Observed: value=730313.9 unit=gal
